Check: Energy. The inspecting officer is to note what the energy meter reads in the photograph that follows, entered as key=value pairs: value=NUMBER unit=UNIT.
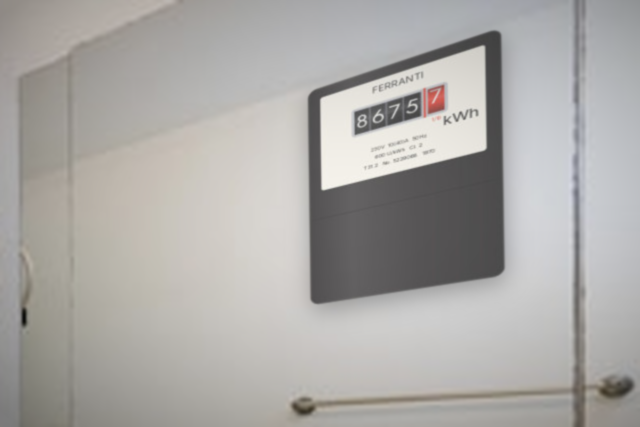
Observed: value=8675.7 unit=kWh
